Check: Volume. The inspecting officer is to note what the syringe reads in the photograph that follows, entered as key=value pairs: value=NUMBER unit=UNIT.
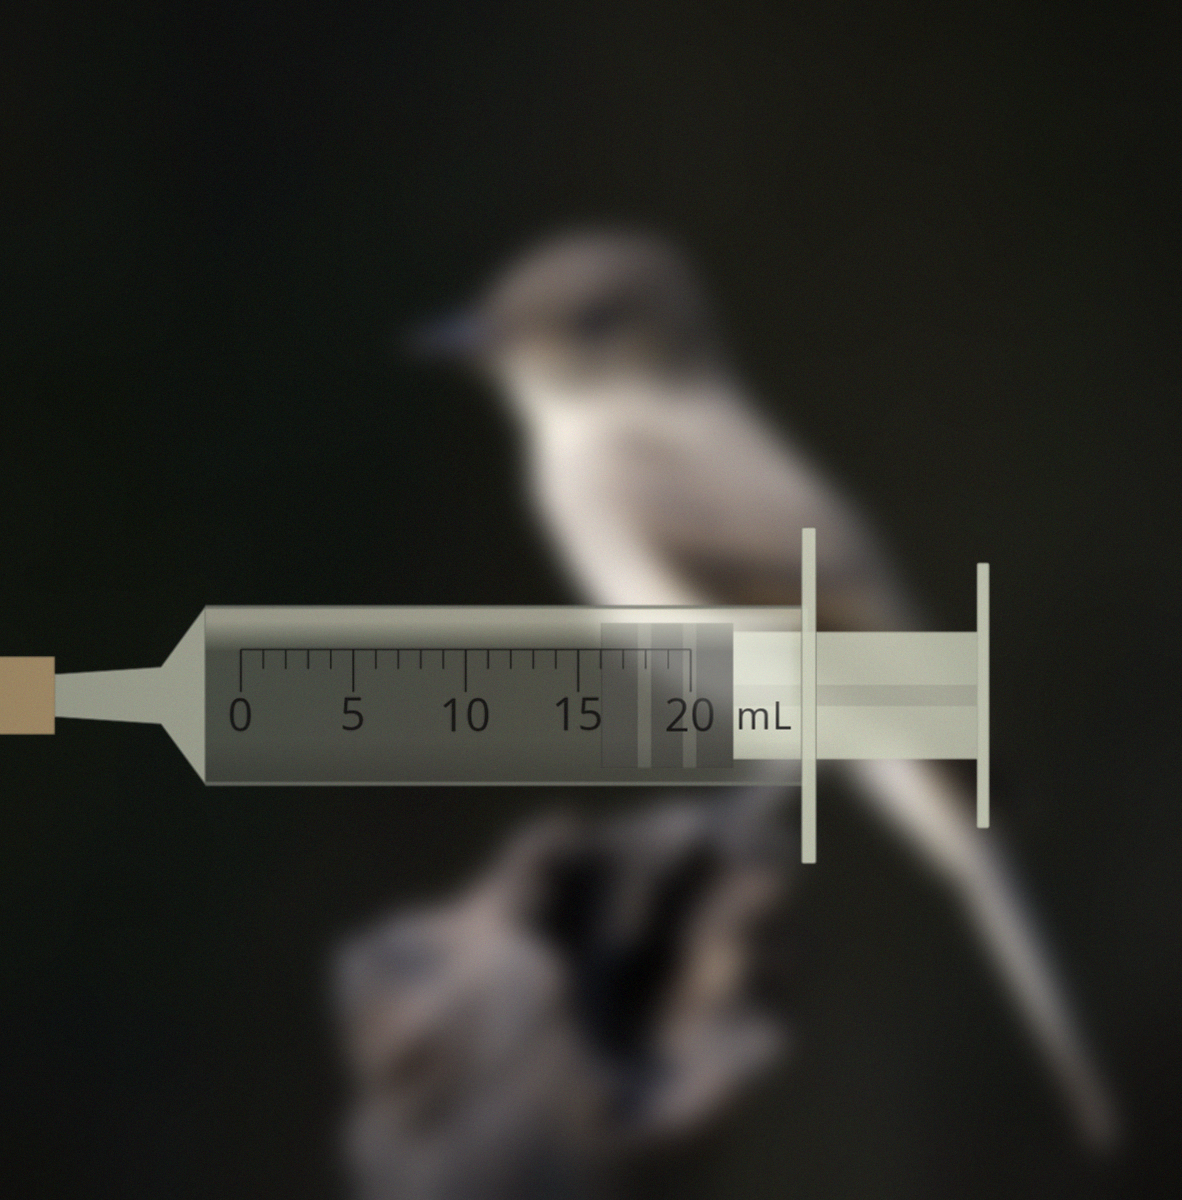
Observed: value=16 unit=mL
